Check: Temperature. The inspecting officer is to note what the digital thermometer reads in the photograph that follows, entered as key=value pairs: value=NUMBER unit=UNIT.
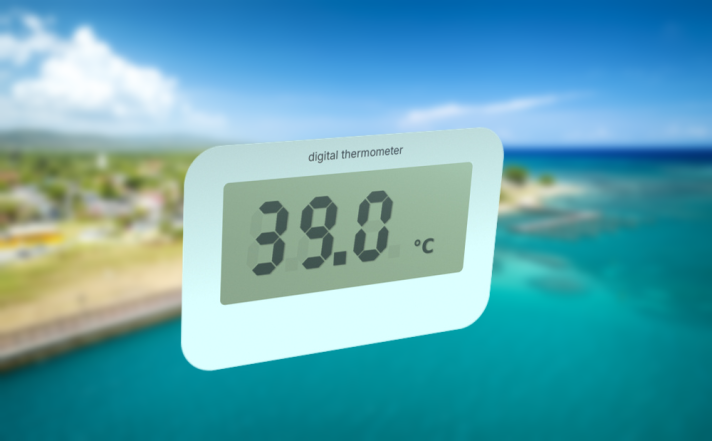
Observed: value=39.0 unit=°C
